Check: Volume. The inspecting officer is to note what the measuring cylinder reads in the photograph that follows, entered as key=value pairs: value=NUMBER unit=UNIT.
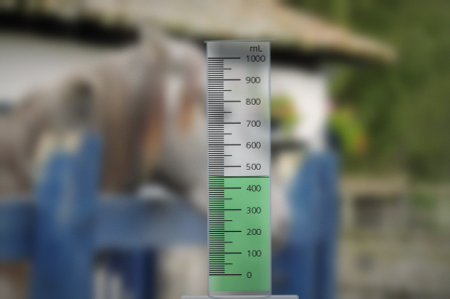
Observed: value=450 unit=mL
